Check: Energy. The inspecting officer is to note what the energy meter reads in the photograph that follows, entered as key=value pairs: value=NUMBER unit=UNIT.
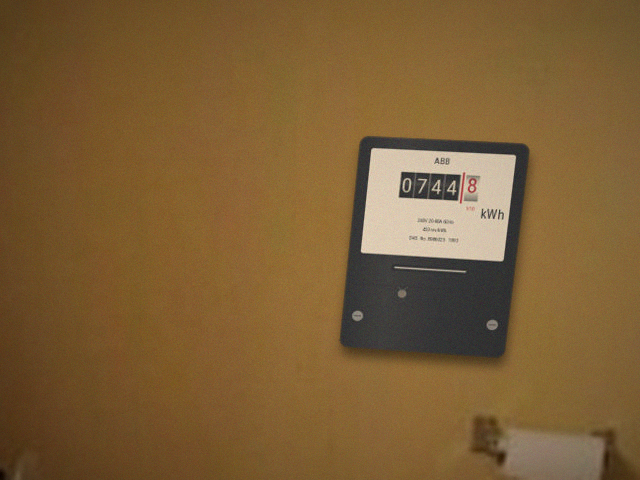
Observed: value=744.8 unit=kWh
